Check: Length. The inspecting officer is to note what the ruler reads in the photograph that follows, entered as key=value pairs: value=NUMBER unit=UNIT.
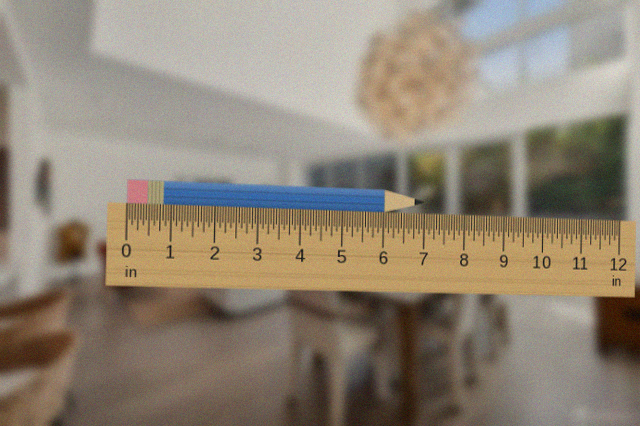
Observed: value=7 unit=in
